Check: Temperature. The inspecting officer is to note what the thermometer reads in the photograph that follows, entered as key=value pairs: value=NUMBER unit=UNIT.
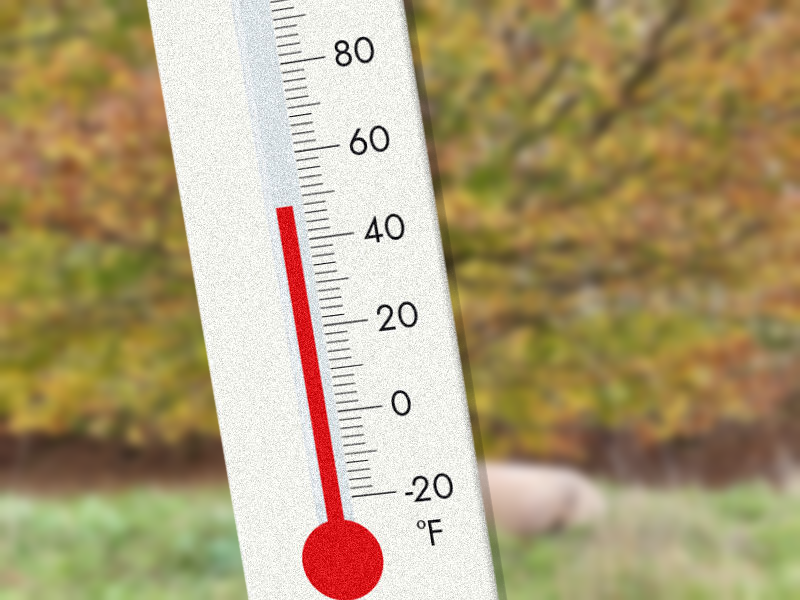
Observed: value=48 unit=°F
